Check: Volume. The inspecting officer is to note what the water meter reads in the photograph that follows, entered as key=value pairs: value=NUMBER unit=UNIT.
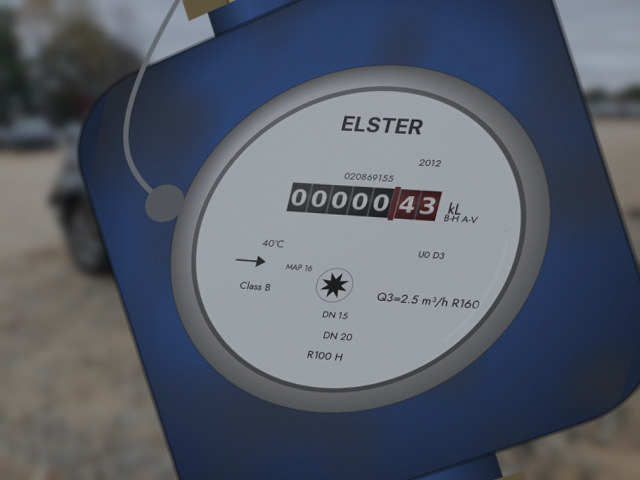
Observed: value=0.43 unit=kL
